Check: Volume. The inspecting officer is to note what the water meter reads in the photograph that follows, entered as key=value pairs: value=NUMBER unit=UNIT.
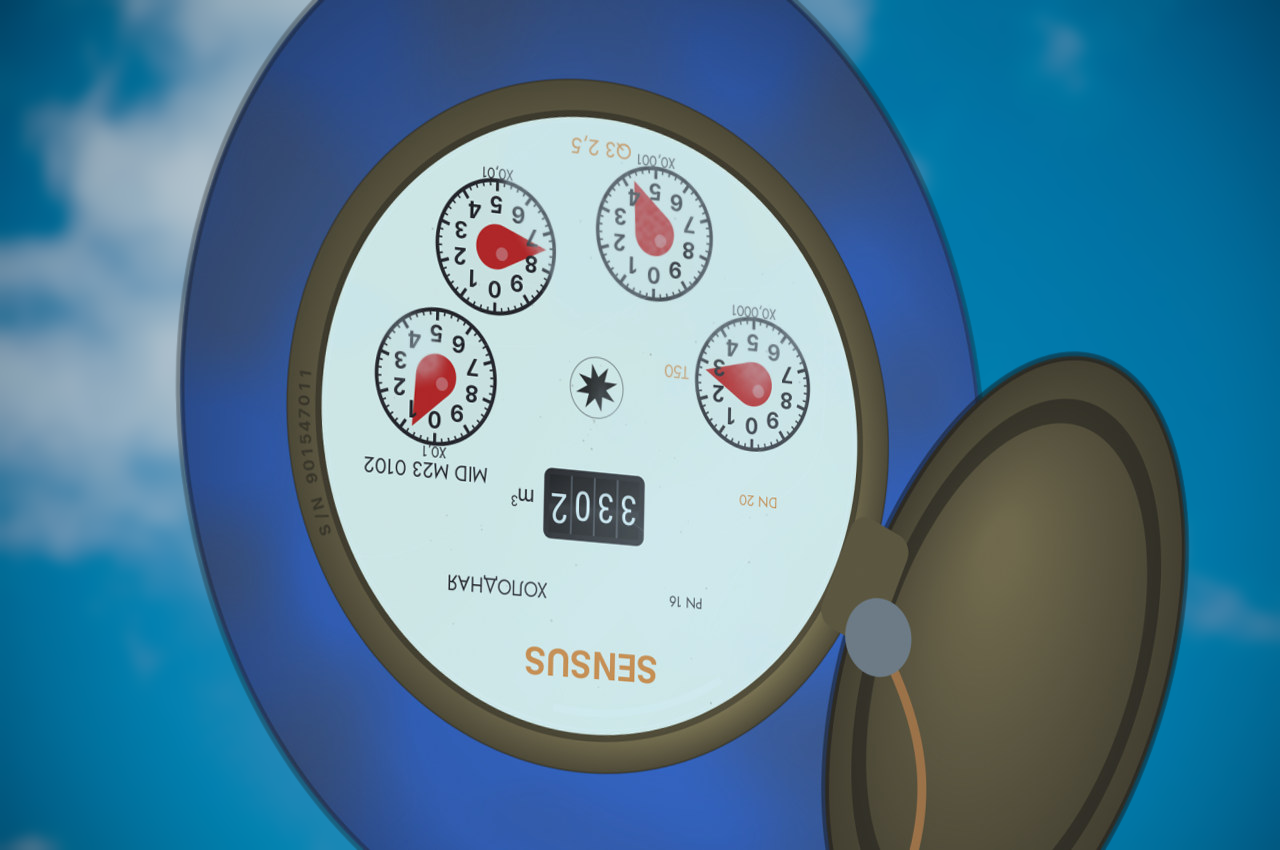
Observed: value=3302.0742 unit=m³
